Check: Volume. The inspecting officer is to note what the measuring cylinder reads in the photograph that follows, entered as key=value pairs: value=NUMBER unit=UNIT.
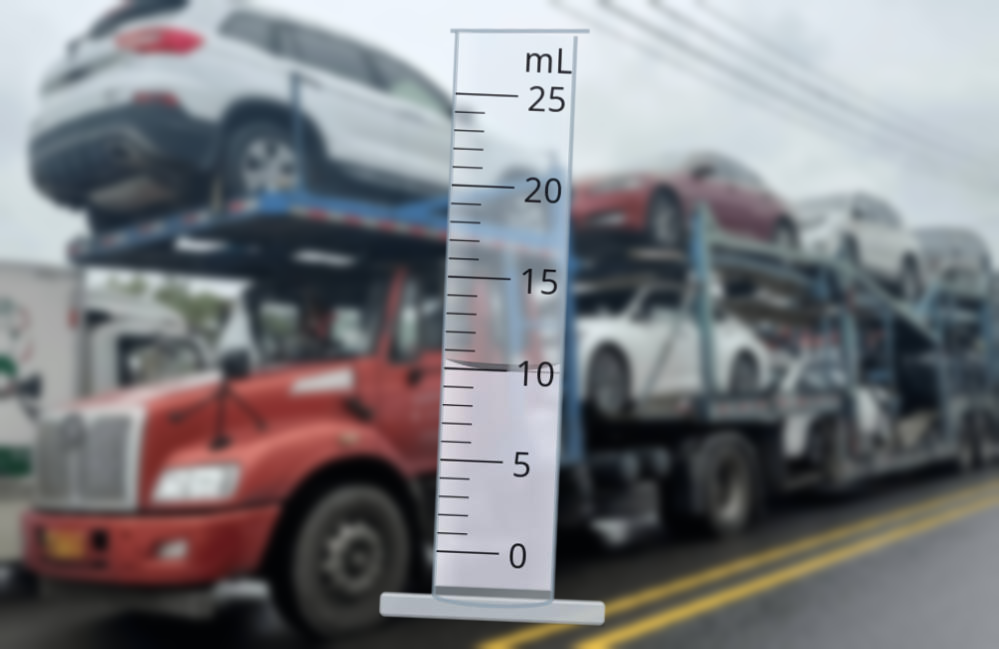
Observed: value=10 unit=mL
